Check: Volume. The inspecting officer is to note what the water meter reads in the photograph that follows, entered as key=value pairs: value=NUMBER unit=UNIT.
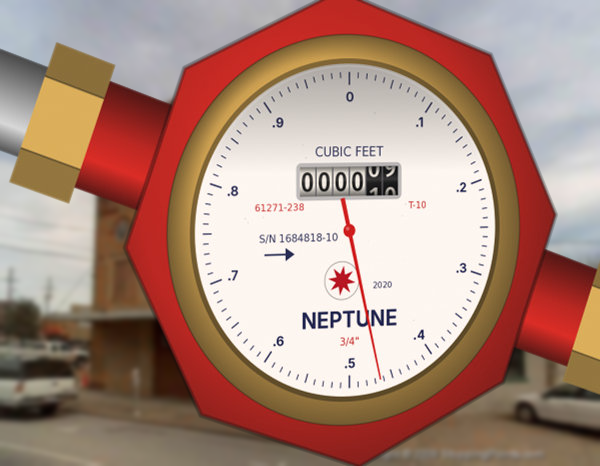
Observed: value=9.46 unit=ft³
